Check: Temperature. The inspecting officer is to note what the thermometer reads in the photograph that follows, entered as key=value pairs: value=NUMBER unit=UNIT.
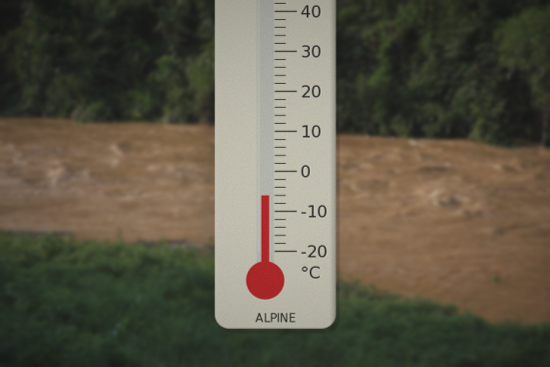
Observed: value=-6 unit=°C
